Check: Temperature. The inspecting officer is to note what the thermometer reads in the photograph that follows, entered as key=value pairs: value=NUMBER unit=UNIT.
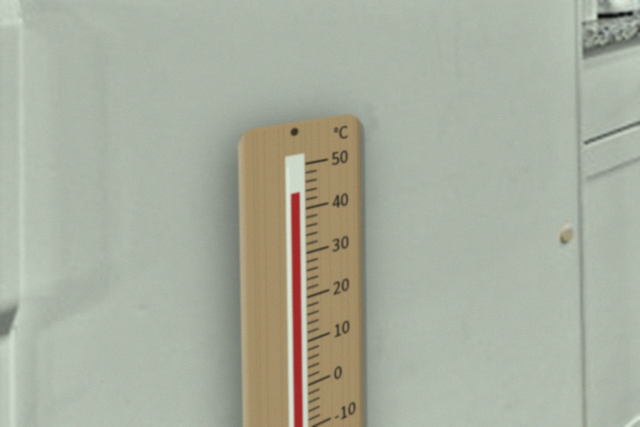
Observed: value=44 unit=°C
